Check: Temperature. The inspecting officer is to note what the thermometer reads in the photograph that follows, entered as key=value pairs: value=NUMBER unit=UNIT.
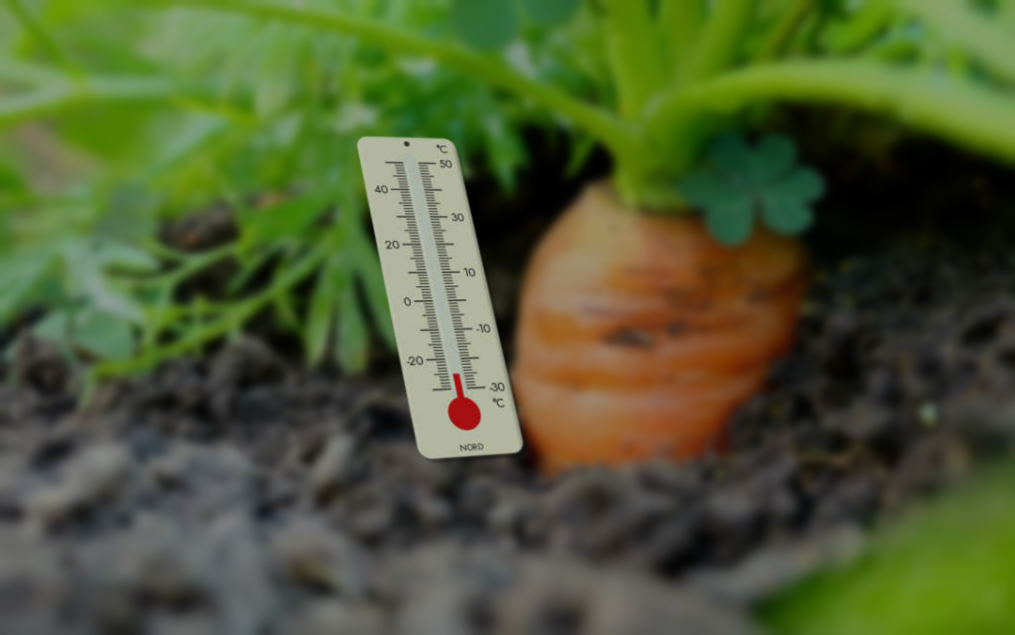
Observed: value=-25 unit=°C
